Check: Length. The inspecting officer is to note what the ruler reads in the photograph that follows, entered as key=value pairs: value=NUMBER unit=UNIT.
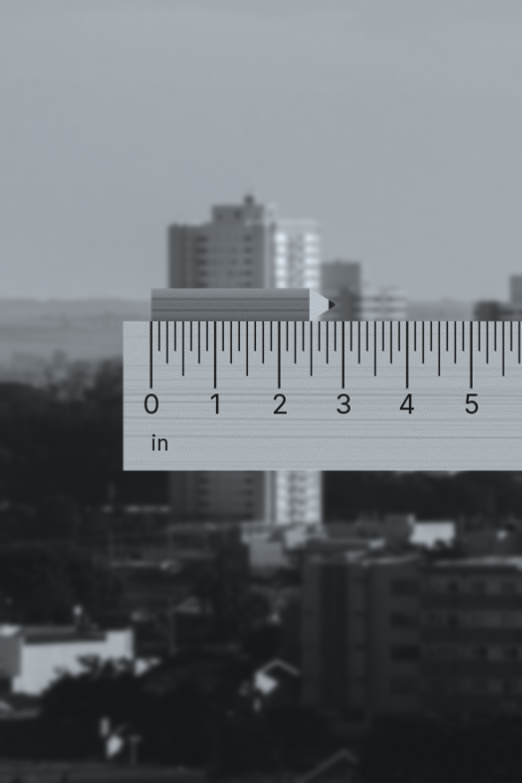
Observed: value=2.875 unit=in
